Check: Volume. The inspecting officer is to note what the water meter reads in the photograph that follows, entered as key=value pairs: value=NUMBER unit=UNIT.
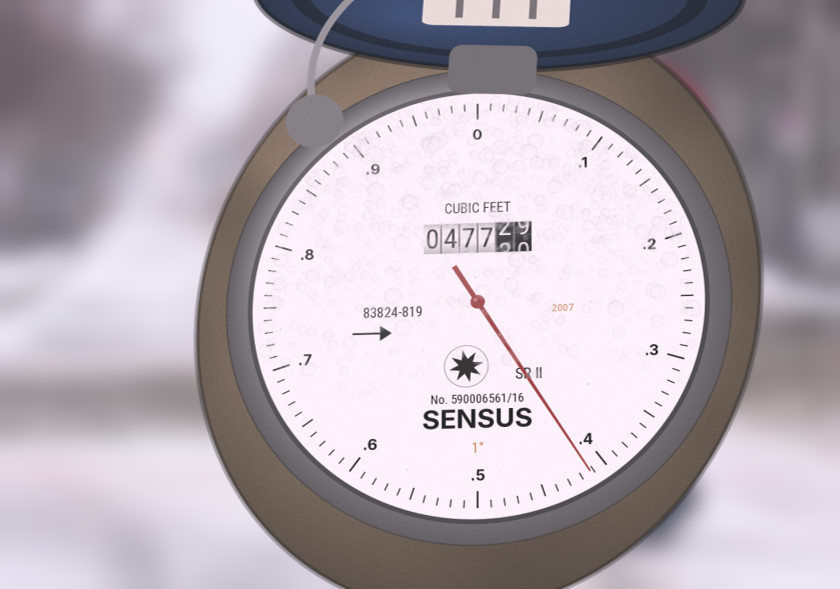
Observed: value=47729.41 unit=ft³
